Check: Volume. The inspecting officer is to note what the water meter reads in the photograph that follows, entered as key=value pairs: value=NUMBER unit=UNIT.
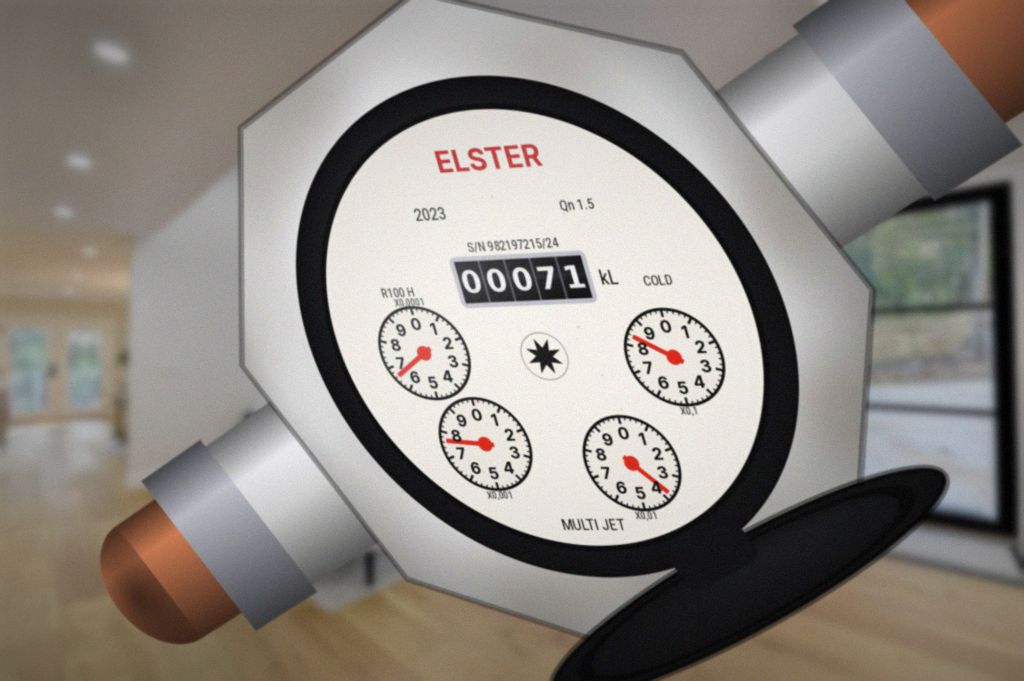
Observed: value=71.8376 unit=kL
